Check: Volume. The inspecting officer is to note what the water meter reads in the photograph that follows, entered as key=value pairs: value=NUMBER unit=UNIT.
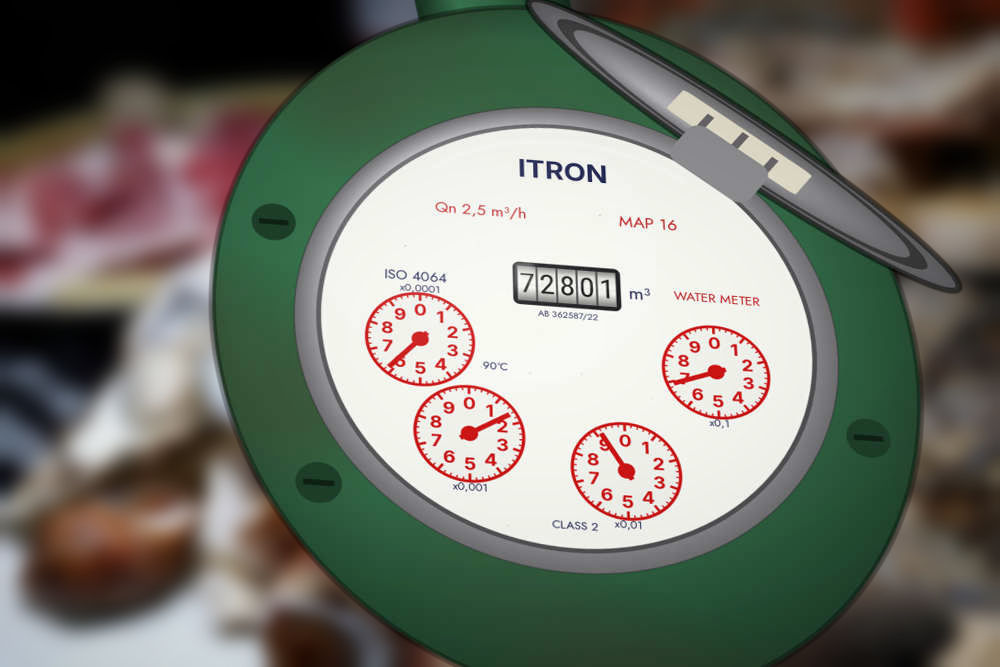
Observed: value=72801.6916 unit=m³
